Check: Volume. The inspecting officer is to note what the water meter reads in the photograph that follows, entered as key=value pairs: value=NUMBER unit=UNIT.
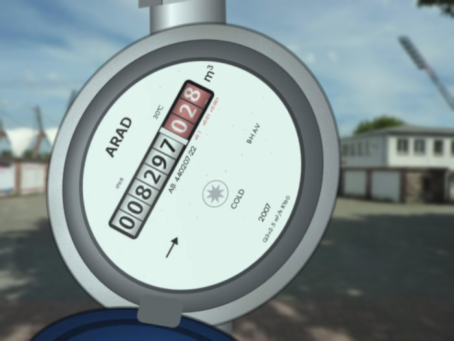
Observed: value=8297.028 unit=m³
